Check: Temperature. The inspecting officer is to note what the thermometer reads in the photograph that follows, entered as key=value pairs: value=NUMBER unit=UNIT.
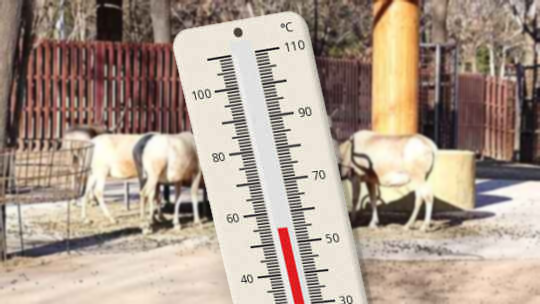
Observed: value=55 unit=°C
